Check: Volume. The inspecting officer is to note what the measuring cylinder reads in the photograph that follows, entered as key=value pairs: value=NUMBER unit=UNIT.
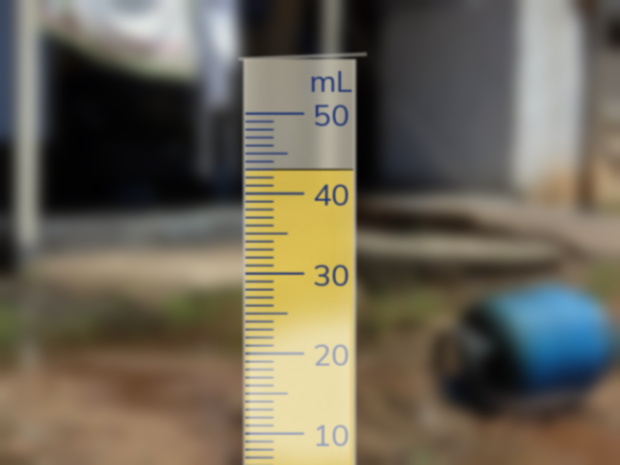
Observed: value=43 unit=mL
